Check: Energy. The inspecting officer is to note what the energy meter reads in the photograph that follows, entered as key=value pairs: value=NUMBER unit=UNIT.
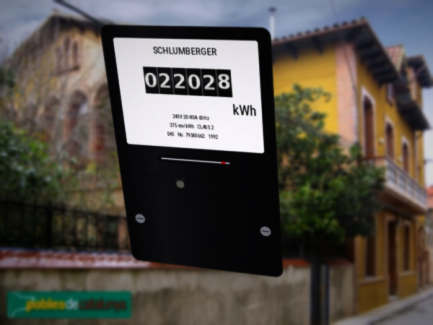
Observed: value=22028 unit=kWh
